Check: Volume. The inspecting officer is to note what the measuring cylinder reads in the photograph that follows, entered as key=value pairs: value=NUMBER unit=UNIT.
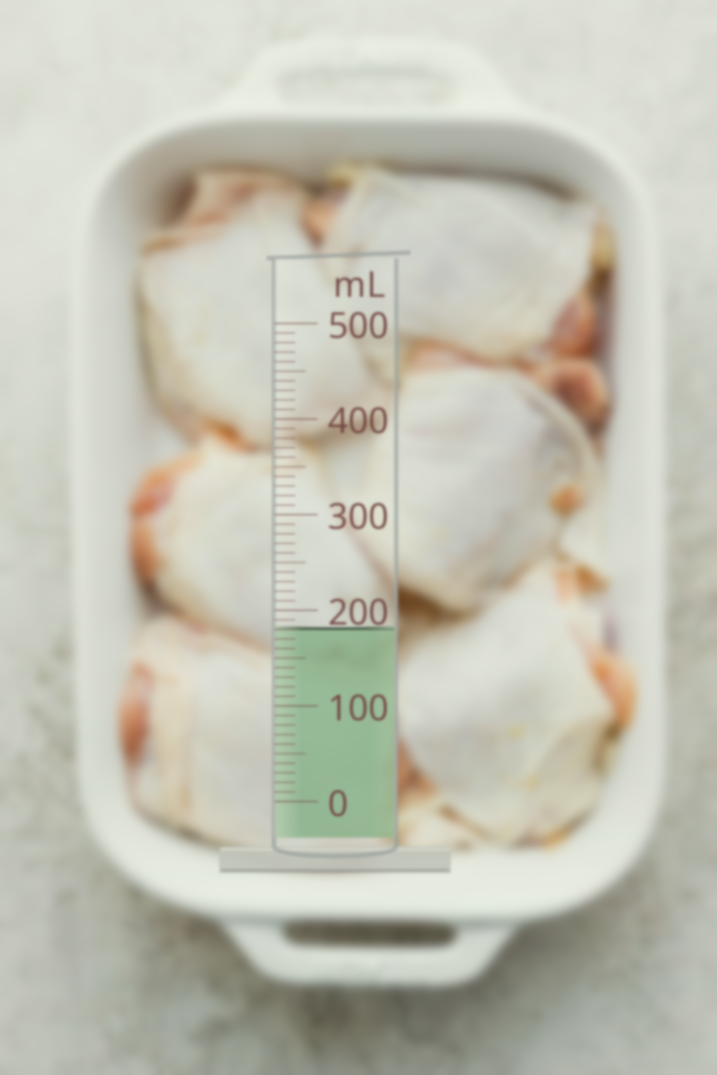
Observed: value=180 unit=mL
